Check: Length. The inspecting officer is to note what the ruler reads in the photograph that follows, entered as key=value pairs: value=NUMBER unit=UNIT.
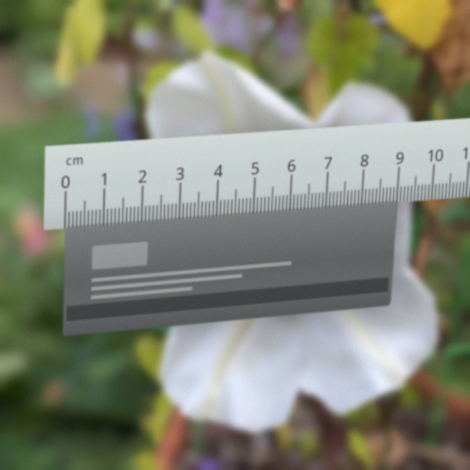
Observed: value=9 unit=cm
